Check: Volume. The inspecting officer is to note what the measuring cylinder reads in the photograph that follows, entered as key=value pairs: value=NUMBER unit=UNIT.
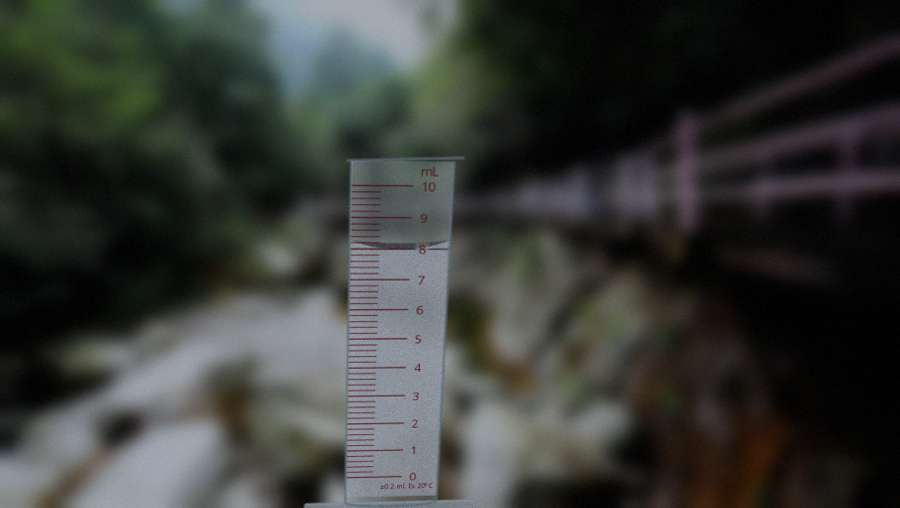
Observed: value=8 unit=mL
